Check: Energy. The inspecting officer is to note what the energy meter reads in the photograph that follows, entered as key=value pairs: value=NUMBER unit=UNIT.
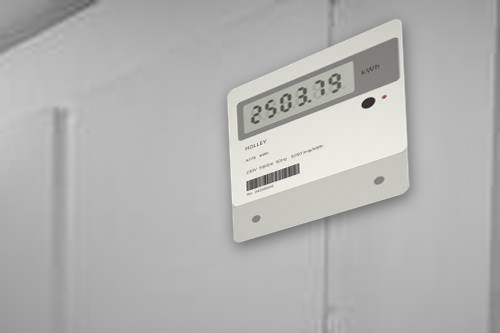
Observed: value=2503.79 unit=kWh
